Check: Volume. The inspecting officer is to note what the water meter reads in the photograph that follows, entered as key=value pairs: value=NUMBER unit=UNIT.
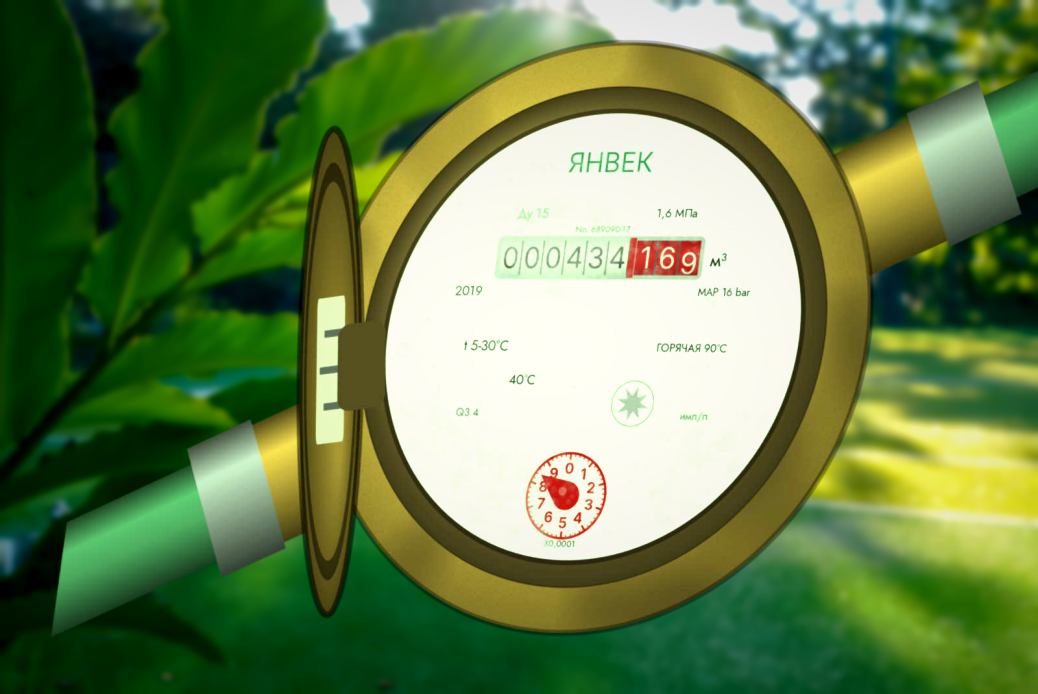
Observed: value=434.1688 unit=m³
